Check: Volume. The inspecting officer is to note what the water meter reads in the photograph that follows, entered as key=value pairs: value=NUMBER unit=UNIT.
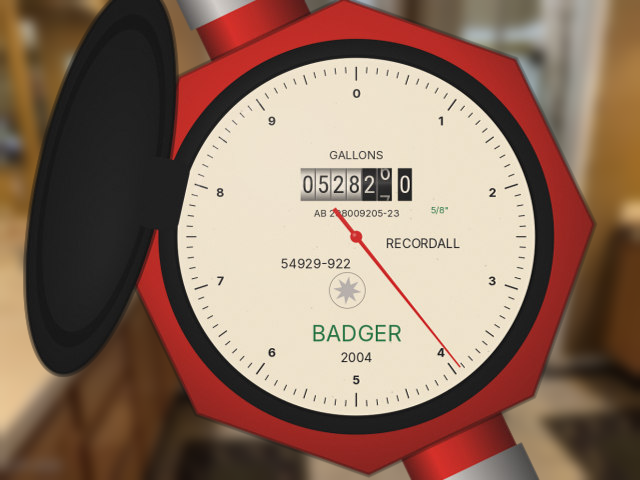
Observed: value=528263.9 unit=gal
